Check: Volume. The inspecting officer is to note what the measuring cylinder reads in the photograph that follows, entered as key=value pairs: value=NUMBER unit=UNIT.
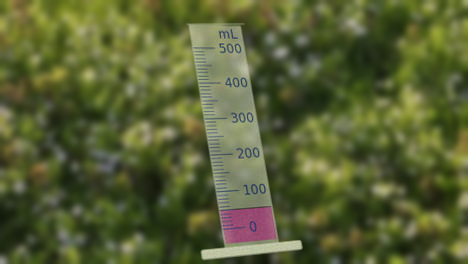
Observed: value=50 unit=mL
